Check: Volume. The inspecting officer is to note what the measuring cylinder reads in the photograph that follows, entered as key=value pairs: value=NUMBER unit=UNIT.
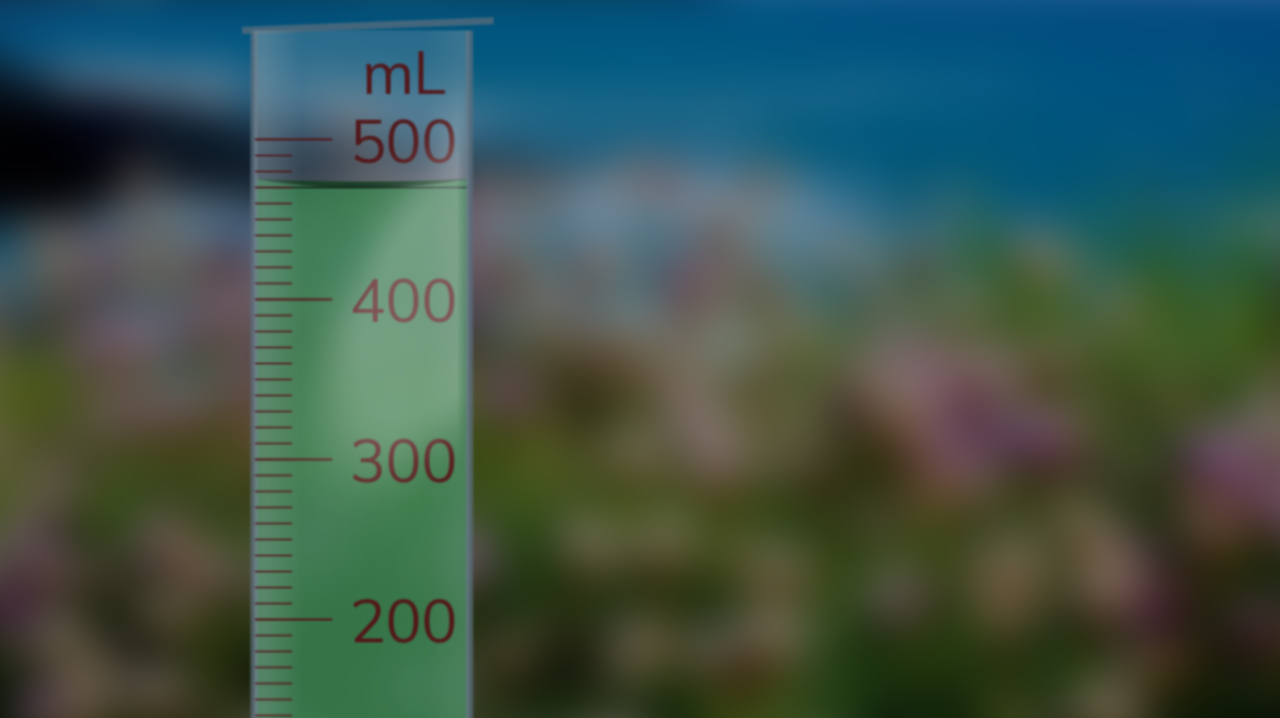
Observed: value=470 unit=mL
